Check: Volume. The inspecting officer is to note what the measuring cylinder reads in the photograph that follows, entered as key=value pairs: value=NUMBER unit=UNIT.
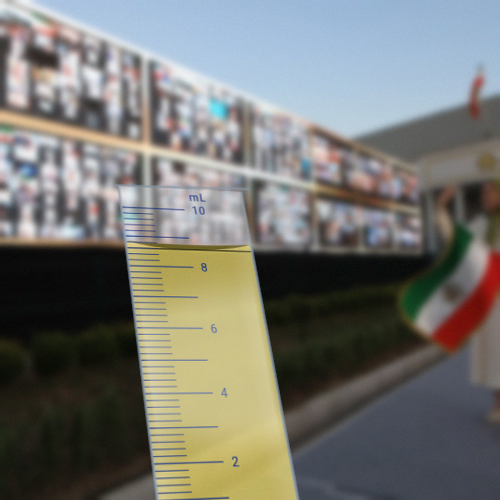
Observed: value=8.6 unit=mL
